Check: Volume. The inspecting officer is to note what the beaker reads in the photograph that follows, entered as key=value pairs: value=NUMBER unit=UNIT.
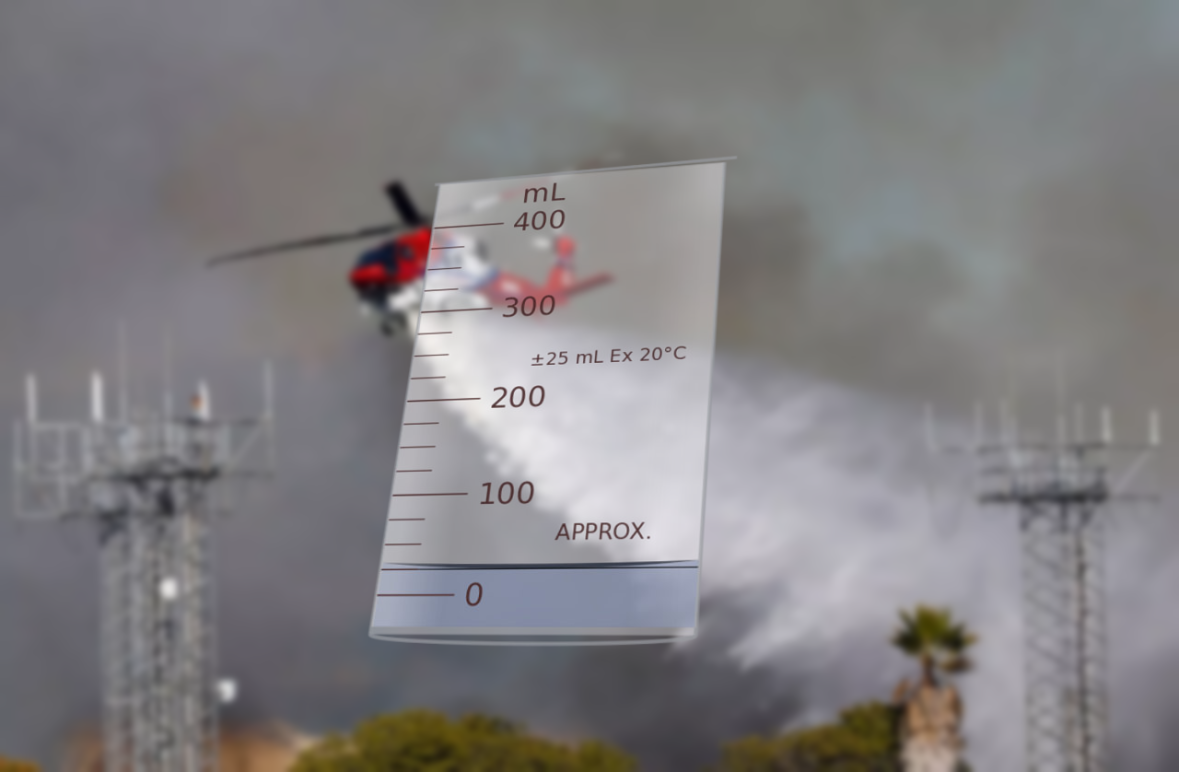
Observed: value=25 unit=mL
